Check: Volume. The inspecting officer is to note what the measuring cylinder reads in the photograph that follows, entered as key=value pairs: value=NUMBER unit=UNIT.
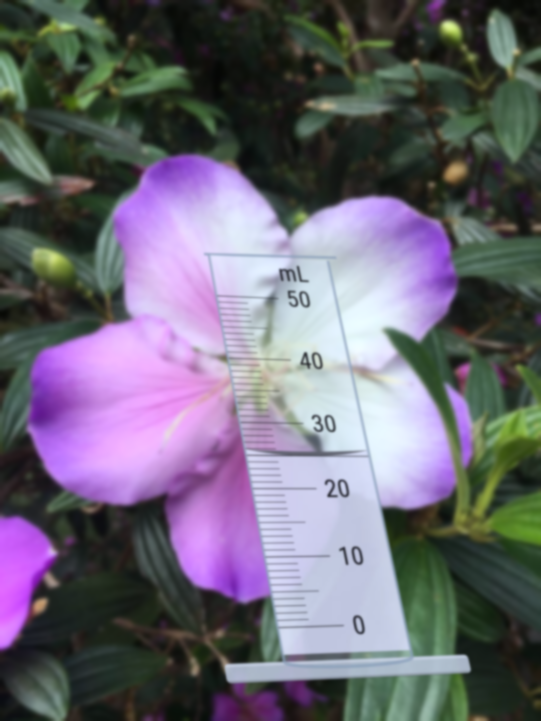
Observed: value=25 unit=mL
